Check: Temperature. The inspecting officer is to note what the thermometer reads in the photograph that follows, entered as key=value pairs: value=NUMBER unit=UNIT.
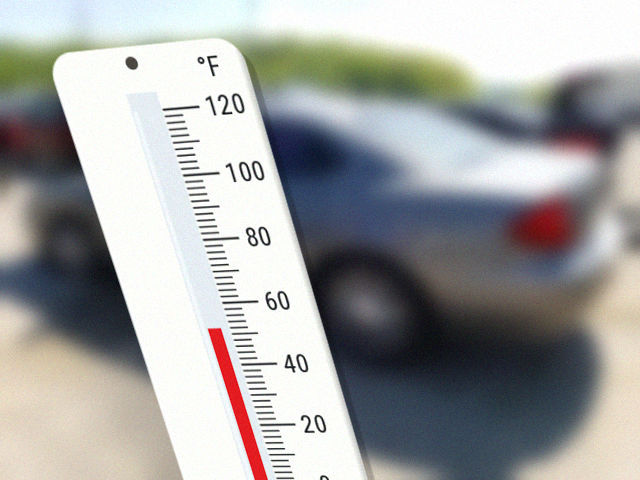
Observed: value=52 unit=°F
